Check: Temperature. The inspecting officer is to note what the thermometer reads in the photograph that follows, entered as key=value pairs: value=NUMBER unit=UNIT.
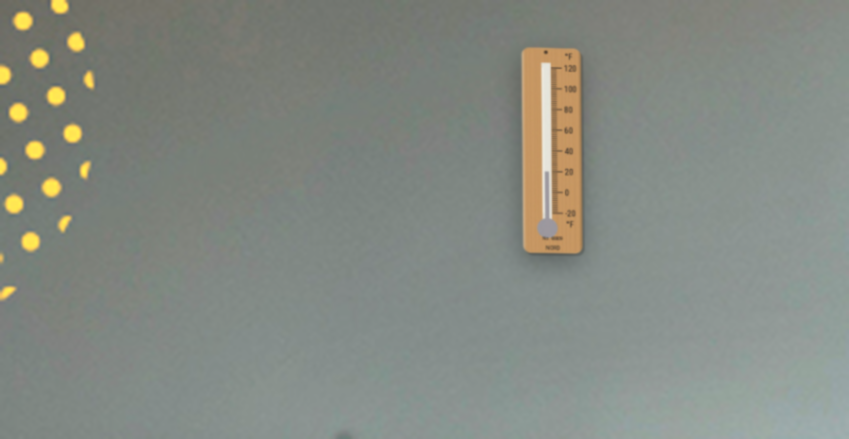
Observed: value=20 unit=°F
